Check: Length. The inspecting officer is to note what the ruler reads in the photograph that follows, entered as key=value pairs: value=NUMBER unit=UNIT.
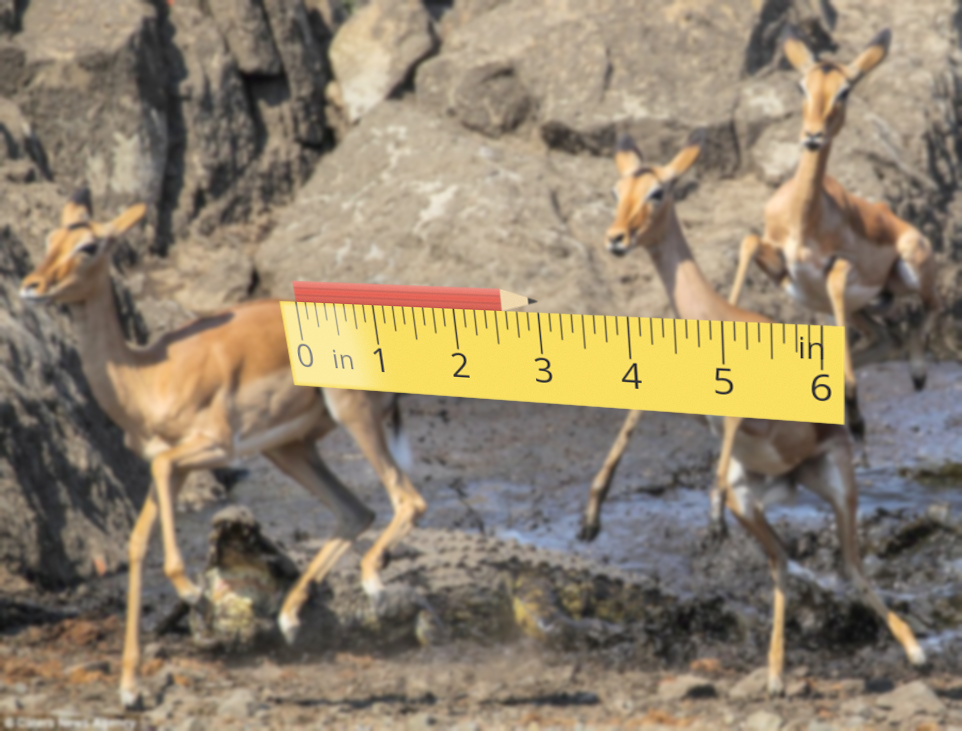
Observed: value=3 unit=in
